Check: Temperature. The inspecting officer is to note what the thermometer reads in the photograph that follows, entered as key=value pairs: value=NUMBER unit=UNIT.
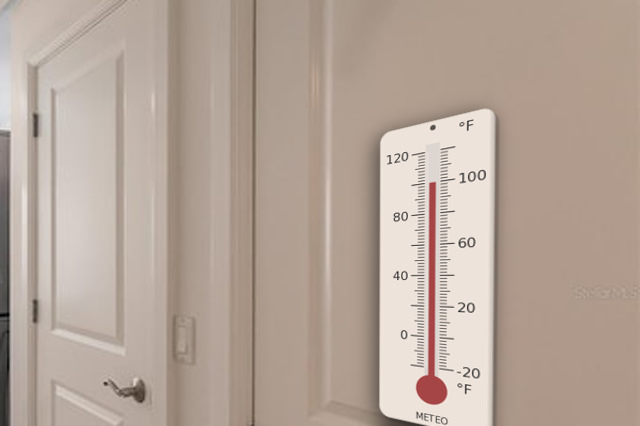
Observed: value=100 unit=°F
